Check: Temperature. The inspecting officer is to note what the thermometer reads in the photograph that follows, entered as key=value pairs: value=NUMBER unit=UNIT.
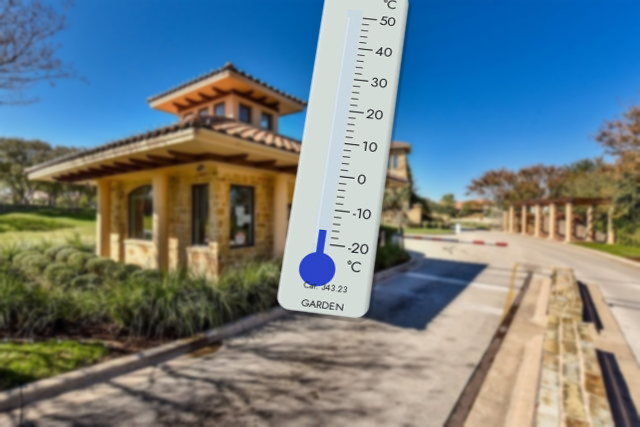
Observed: value=-16 unit=°C
